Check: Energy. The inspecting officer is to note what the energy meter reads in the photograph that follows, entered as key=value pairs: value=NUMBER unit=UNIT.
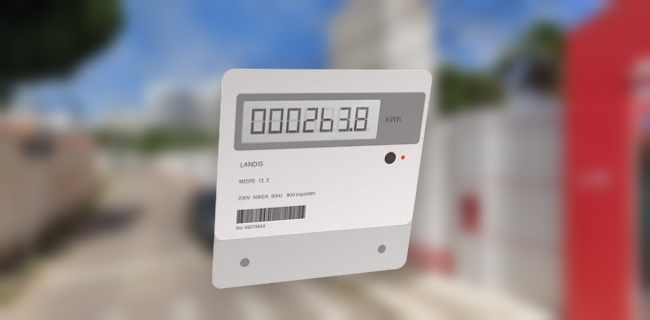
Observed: value=263.8 unit=kWh
